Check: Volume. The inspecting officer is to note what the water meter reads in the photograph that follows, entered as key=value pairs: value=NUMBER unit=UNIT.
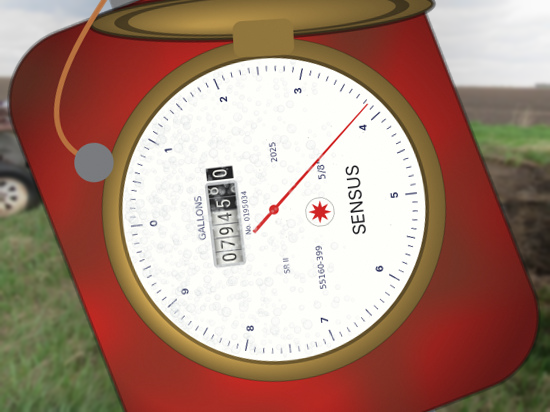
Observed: value=794583.8 unit=gal
